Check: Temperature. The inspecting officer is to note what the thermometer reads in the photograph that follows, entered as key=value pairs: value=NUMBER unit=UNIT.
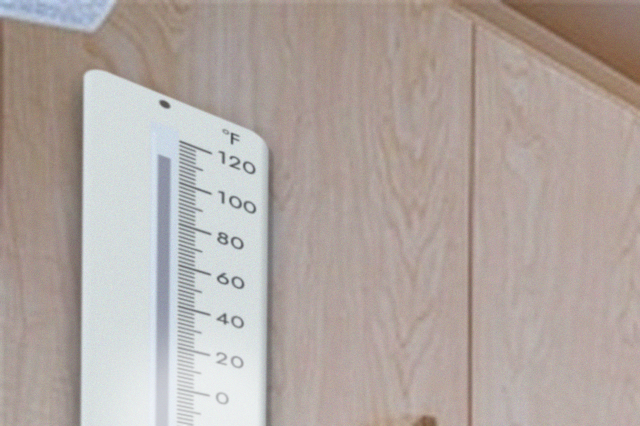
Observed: value=110 unit=°F
